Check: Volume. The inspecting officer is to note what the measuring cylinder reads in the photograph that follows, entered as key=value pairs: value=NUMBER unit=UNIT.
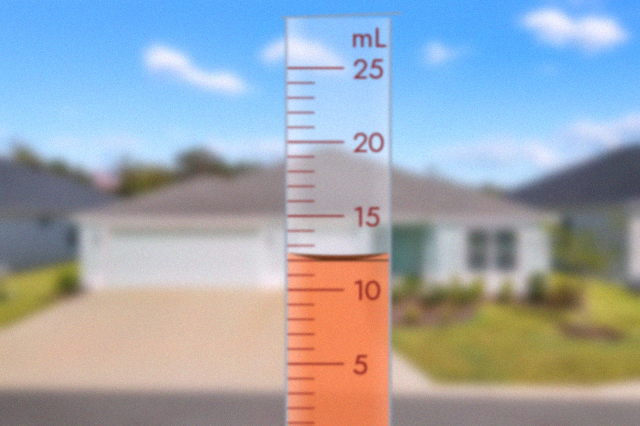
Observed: value=12 unit=mL
